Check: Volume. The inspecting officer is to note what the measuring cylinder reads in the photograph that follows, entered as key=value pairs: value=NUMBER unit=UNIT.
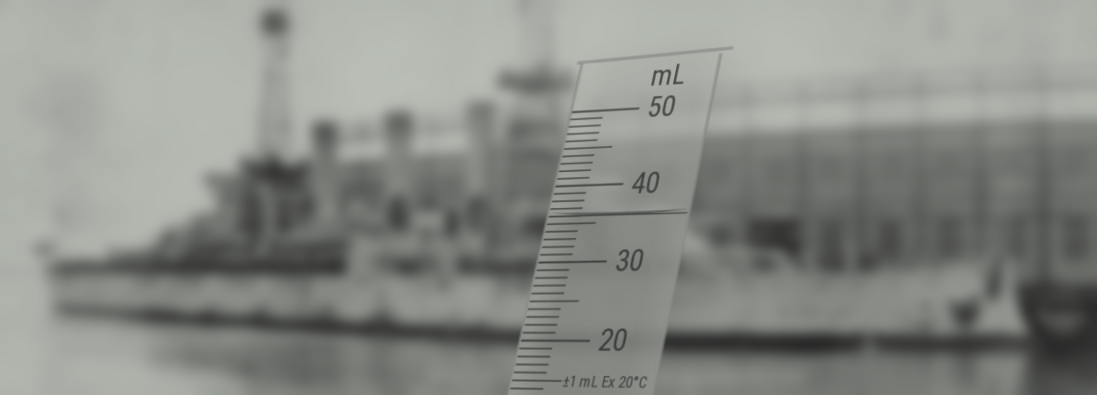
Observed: value=36 unit=mL
